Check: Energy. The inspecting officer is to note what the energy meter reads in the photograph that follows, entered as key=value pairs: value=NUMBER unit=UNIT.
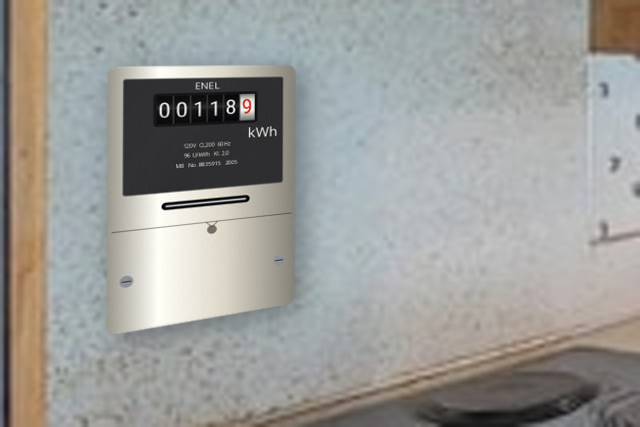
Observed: value=118.9 unit=kWh
